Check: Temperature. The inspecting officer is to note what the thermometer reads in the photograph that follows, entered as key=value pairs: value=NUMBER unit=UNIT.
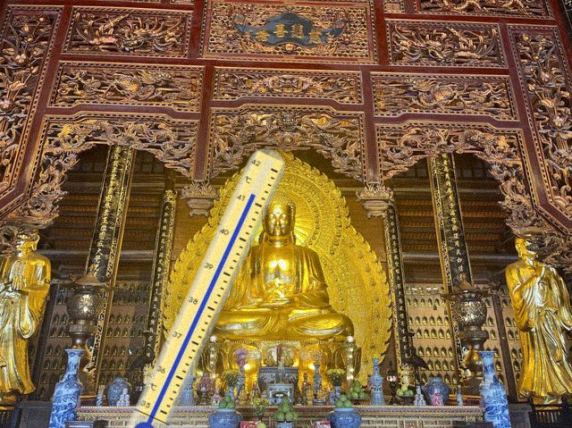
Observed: value=41.2 unit=°C
